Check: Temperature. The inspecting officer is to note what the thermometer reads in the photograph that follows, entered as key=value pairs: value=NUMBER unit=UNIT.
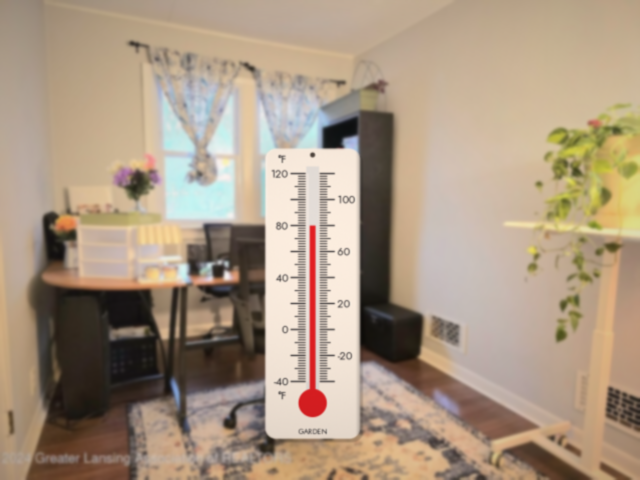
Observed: value=80 unit=°F
